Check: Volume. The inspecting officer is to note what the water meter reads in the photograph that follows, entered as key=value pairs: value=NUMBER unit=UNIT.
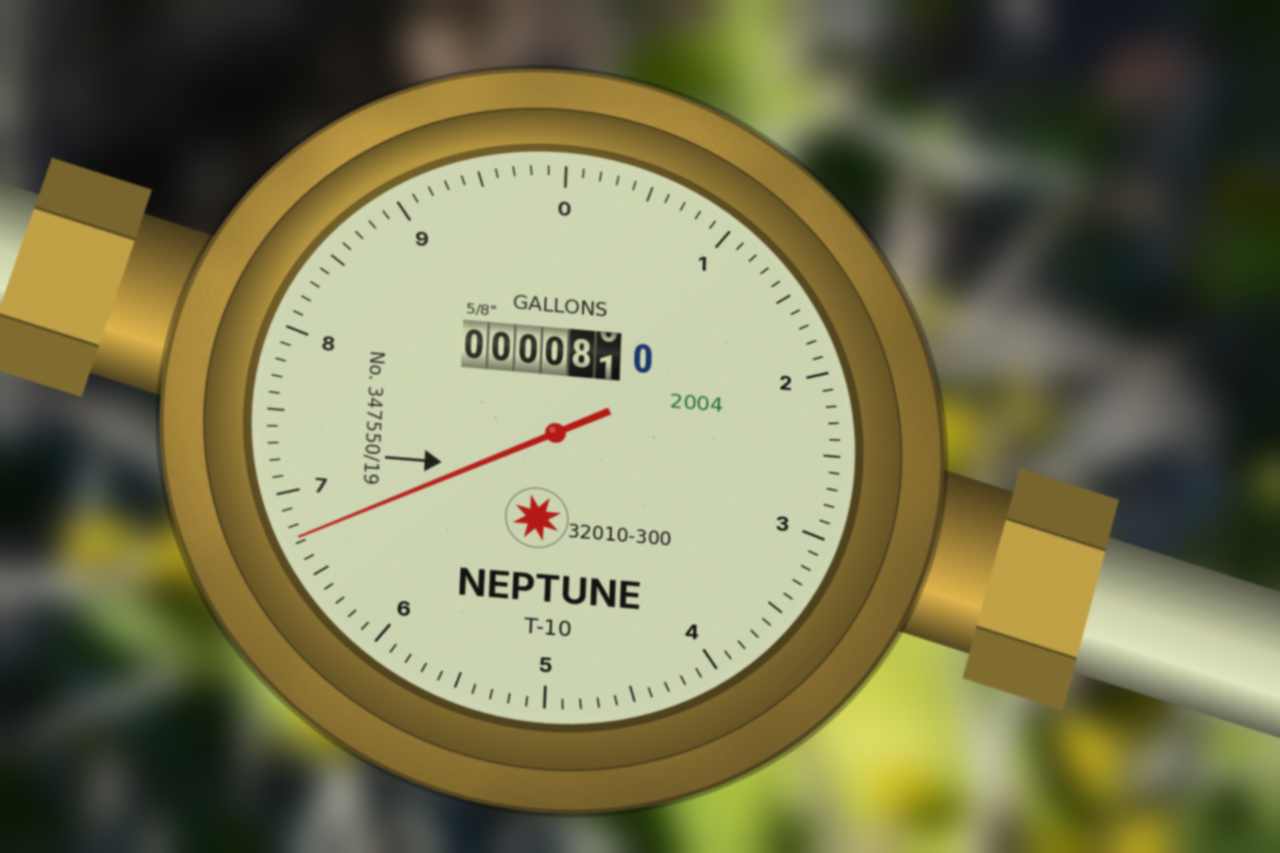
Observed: value=806.7 unit=gal
